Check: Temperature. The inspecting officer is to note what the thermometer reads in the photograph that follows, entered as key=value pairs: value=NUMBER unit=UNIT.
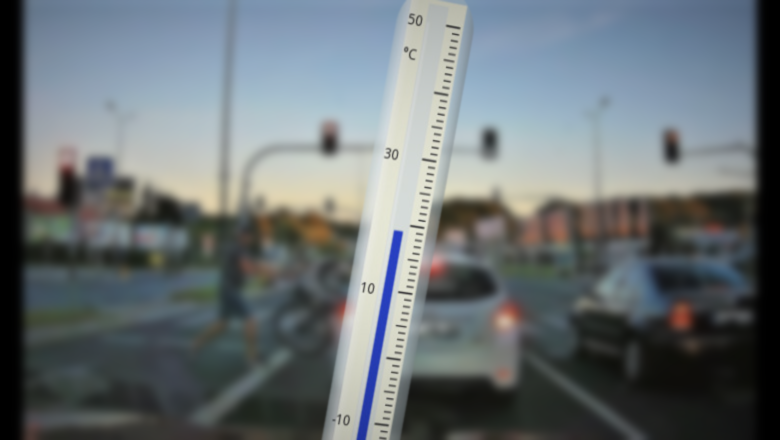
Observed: value=19 unit=°C
